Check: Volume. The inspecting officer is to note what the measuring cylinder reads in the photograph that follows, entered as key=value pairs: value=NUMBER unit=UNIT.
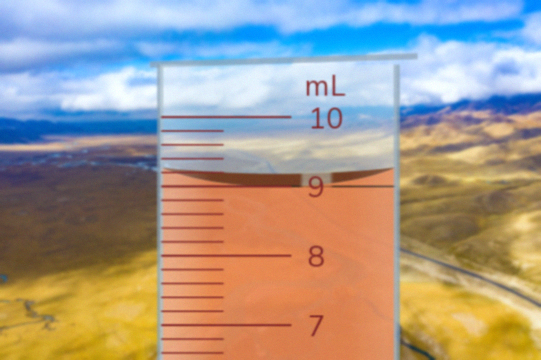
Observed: value=9 unit=mL
